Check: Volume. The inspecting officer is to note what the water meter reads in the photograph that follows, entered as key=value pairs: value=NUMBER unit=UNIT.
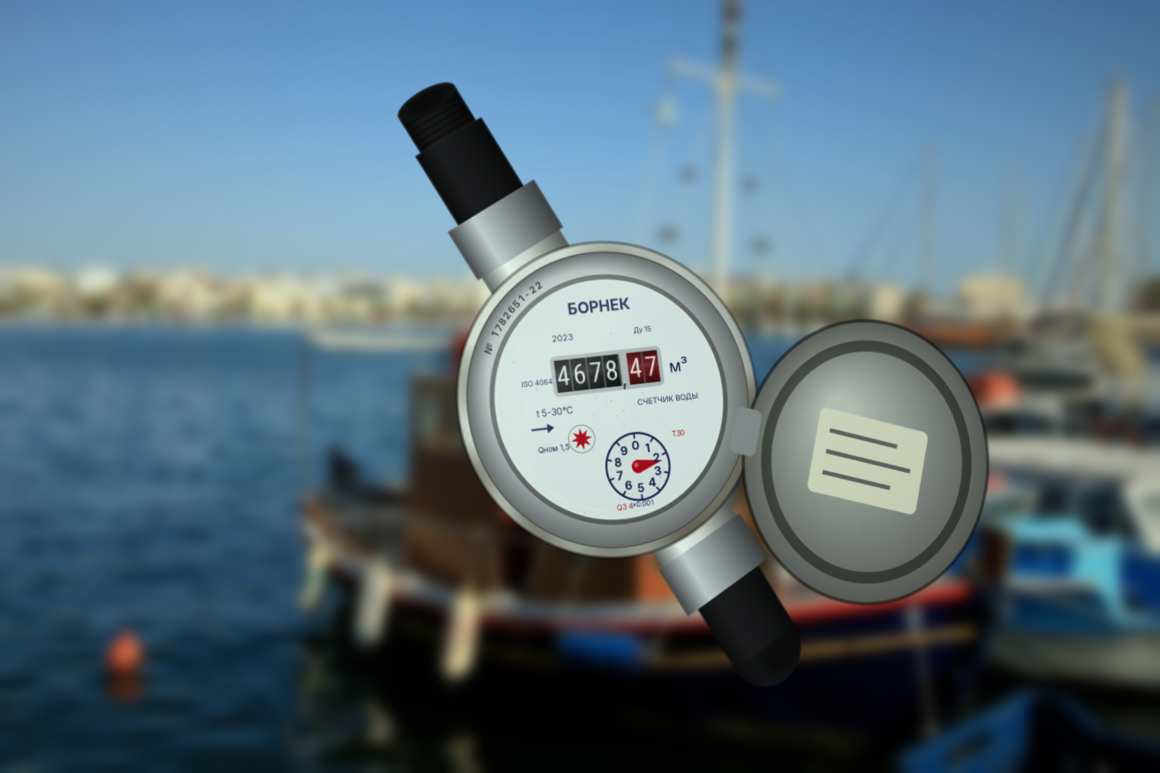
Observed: value=4678.472 unit=m³
